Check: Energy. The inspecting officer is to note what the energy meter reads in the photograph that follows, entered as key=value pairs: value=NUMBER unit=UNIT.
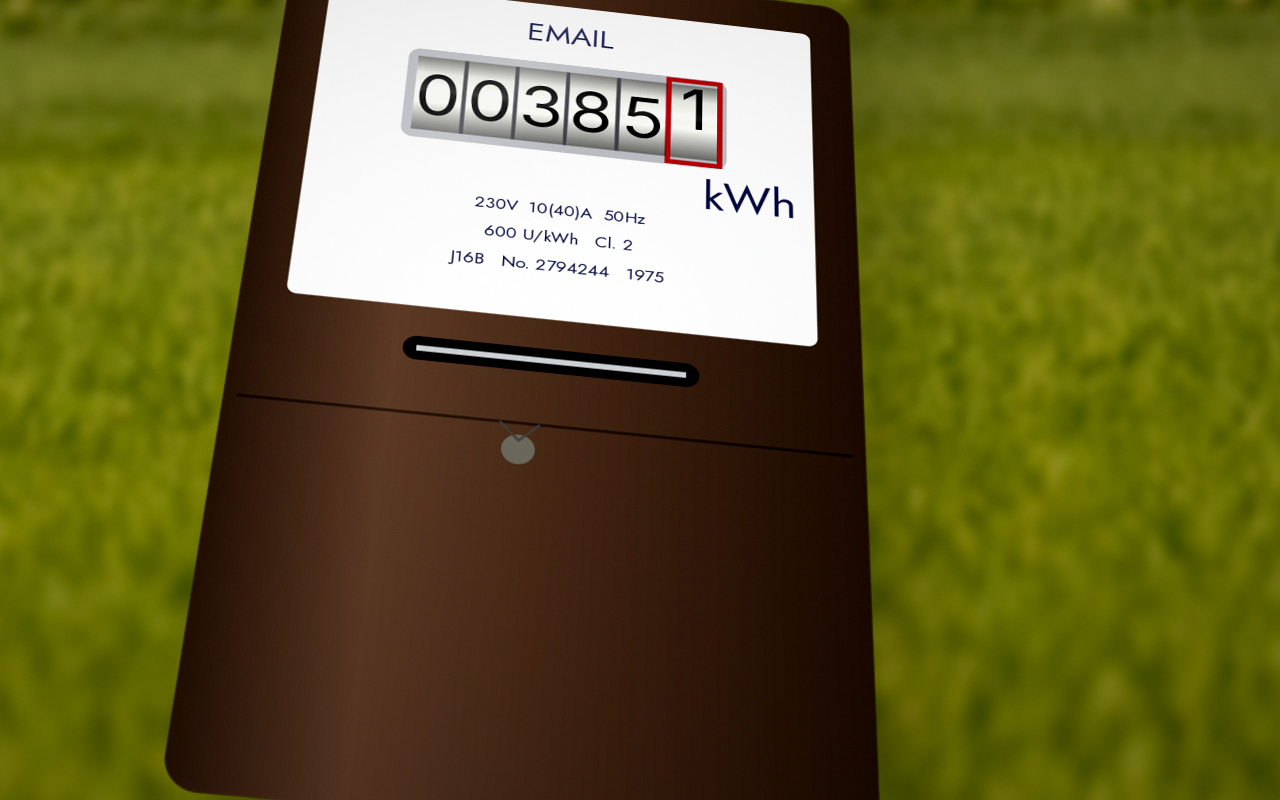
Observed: value=385.1 unit=kWh
